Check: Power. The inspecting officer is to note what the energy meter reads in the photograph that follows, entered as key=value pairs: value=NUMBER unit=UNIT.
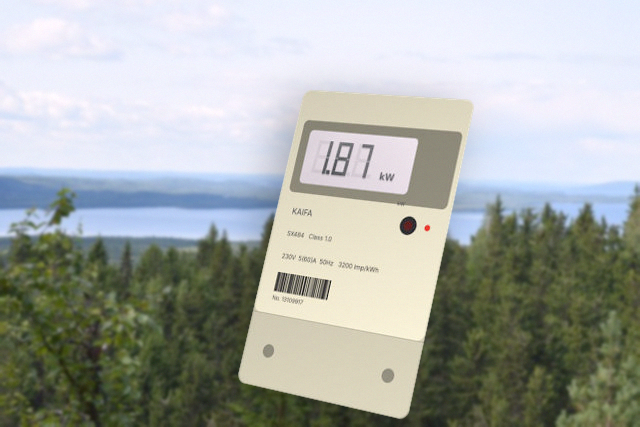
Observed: value=1.87 unit=kW
